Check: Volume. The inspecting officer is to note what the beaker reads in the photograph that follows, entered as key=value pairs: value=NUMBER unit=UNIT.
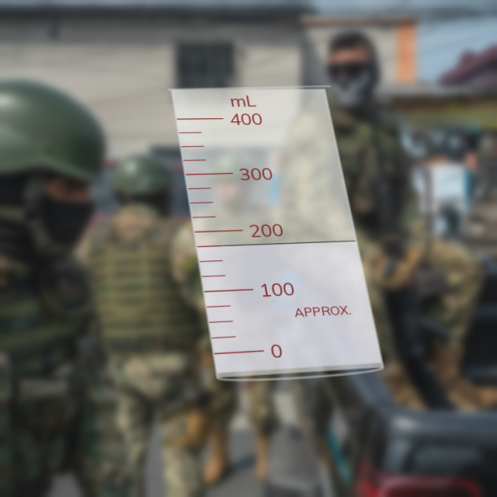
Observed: value=175 unit=mL
